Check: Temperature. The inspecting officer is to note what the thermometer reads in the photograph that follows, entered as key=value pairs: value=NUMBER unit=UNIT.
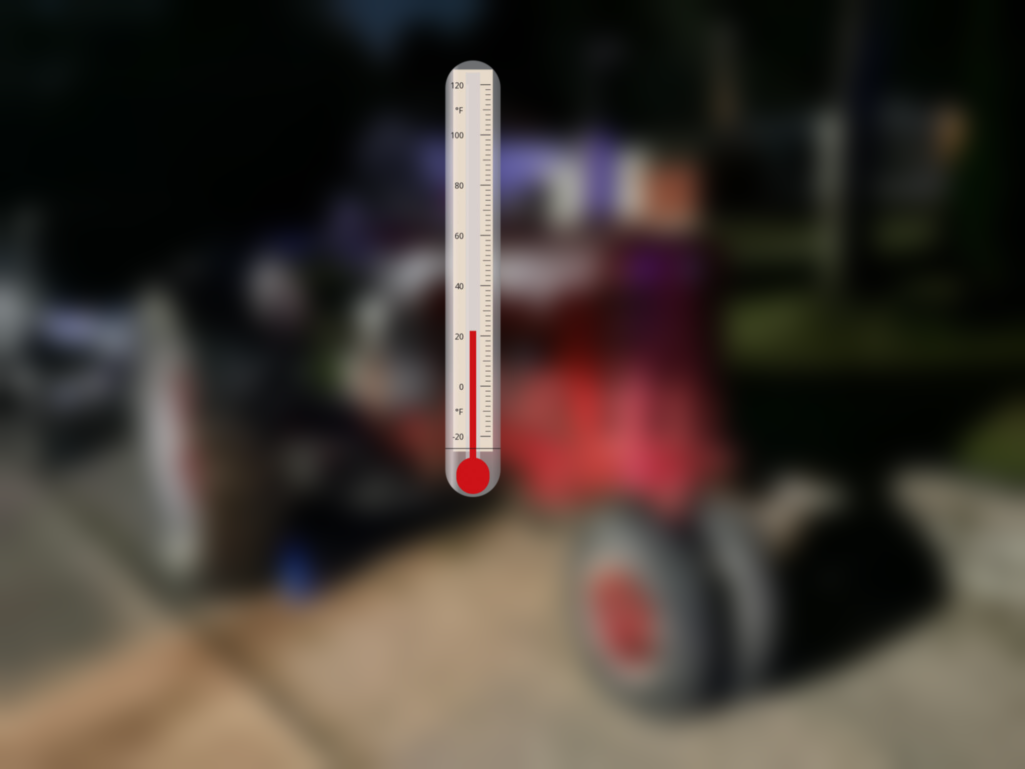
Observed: value=22 unit=°F
